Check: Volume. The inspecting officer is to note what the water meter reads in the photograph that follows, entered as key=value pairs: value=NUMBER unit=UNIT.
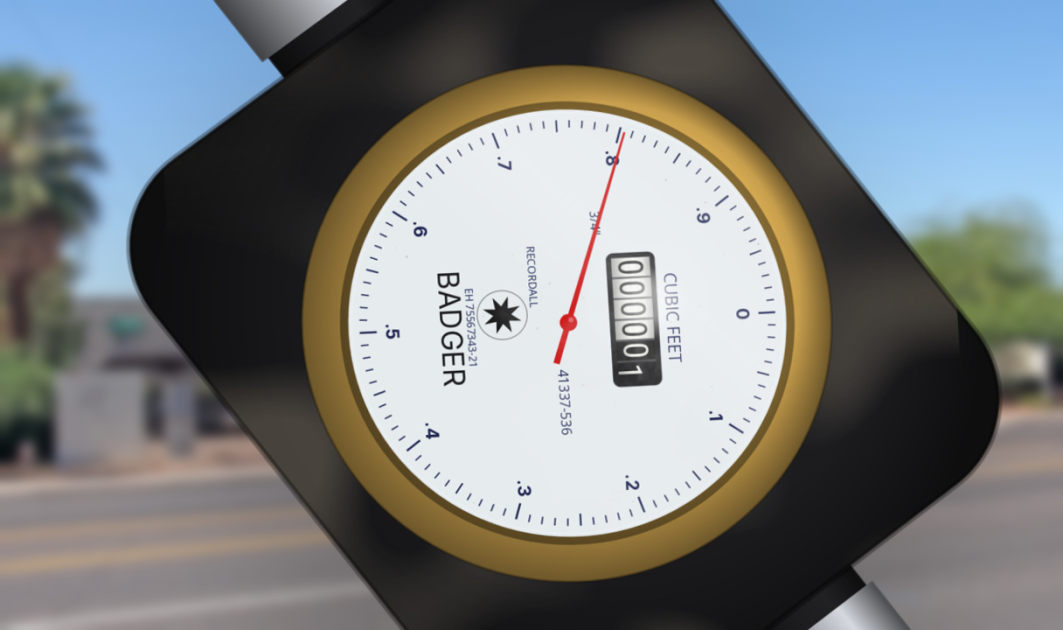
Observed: value=0.80 unit=ft³
